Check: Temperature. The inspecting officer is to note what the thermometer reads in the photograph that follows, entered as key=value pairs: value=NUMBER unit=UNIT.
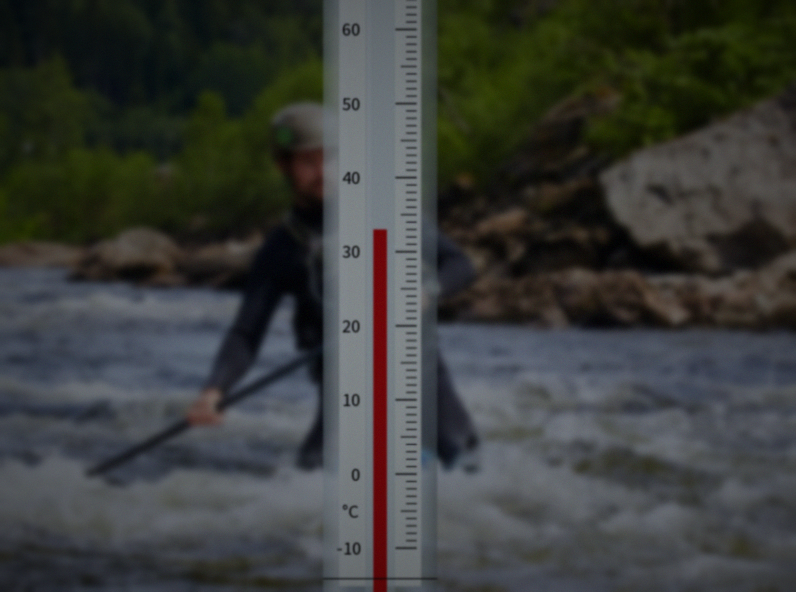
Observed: value=33 unit=°C
